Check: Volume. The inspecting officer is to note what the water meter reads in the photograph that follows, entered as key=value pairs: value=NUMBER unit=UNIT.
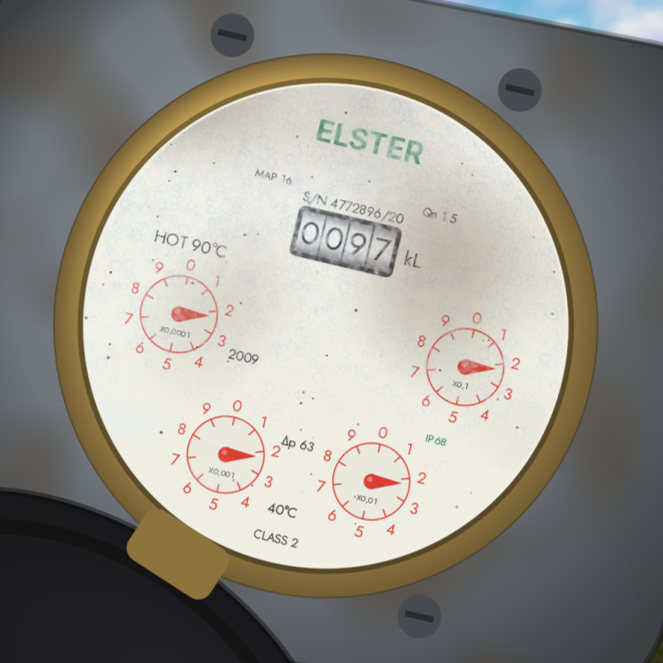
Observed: value=97.2222 unit=kL
